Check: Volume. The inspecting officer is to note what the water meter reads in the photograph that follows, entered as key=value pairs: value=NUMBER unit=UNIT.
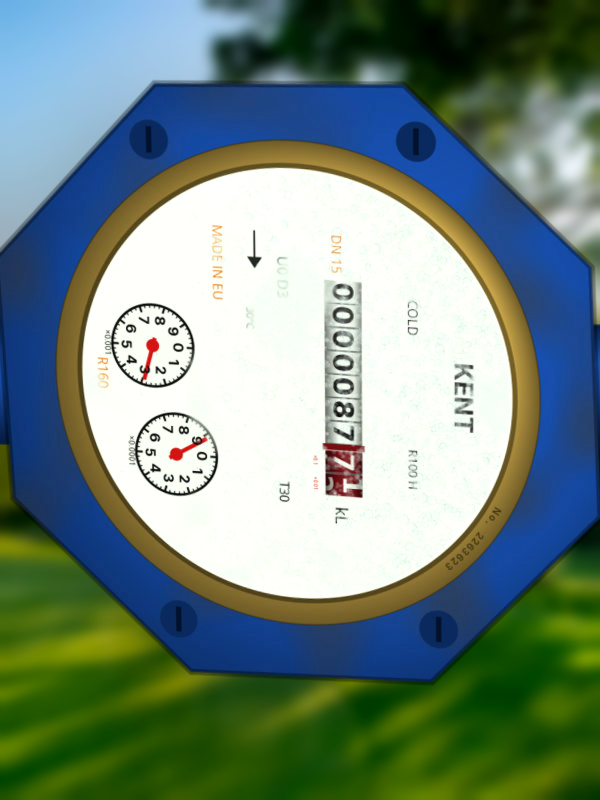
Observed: value=87.7129 unit=kL
